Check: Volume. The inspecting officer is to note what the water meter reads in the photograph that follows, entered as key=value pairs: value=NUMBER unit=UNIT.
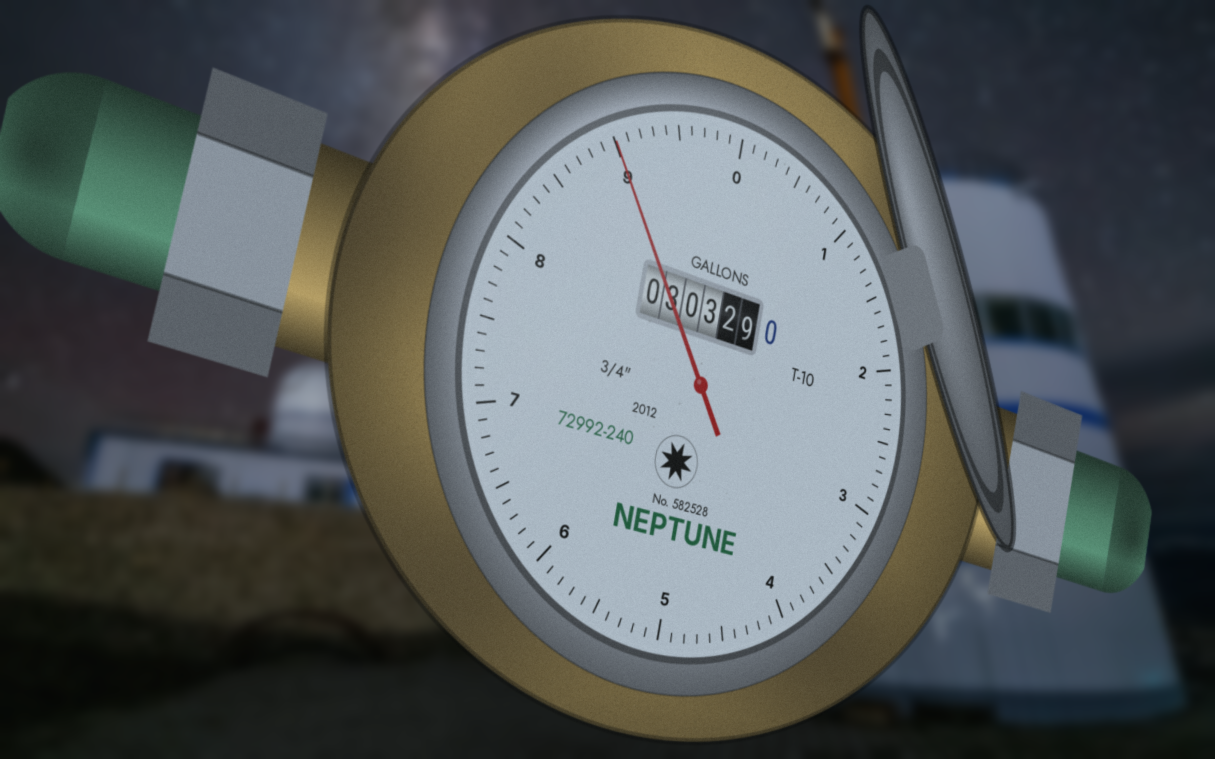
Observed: value=303289.0 unit=gal
